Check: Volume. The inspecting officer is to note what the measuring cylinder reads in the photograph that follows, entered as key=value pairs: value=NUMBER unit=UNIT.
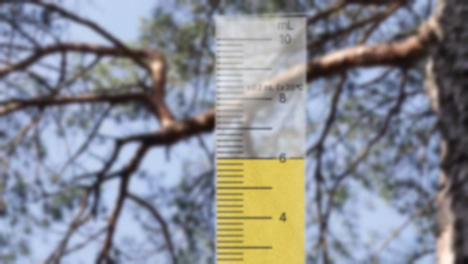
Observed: value=6 unit=mL
